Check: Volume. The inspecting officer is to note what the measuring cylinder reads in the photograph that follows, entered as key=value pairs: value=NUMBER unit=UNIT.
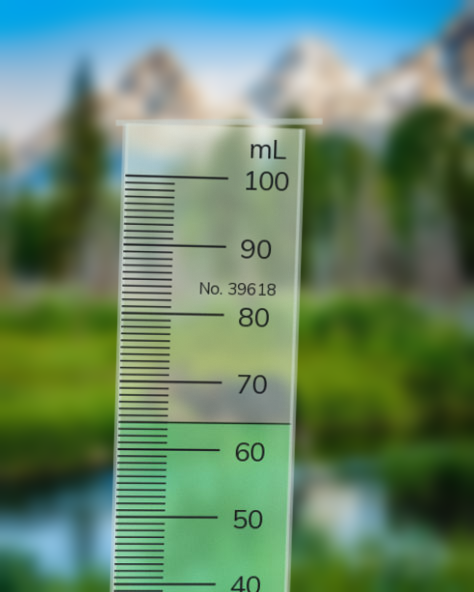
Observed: value=64 unit=mL
